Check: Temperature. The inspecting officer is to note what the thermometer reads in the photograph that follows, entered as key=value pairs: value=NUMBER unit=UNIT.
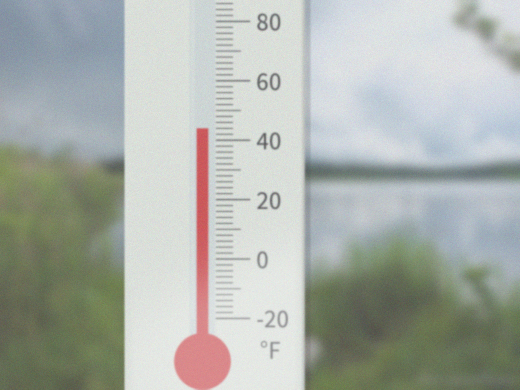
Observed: value=44 unit=°F
